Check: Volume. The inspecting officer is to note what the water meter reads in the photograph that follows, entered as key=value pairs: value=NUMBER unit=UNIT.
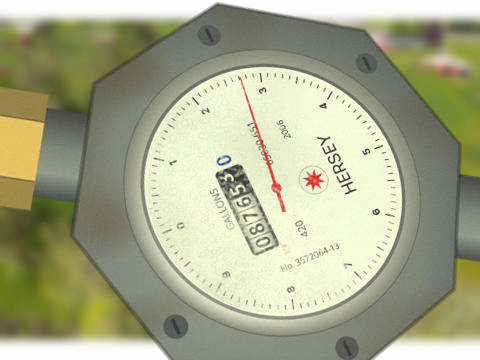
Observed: value=876532.7 unit=gal
